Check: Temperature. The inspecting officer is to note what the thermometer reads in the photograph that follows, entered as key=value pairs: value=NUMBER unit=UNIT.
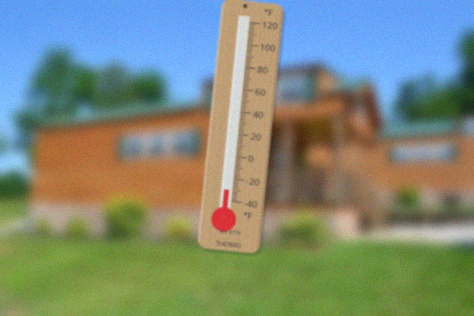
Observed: value=-30 unit=°F
